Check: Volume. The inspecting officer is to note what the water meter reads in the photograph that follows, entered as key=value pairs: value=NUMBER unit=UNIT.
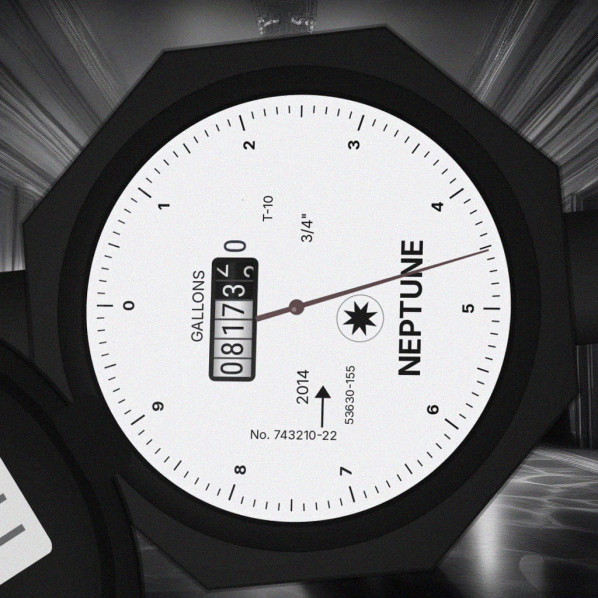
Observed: value=817324.5 unit=gal
